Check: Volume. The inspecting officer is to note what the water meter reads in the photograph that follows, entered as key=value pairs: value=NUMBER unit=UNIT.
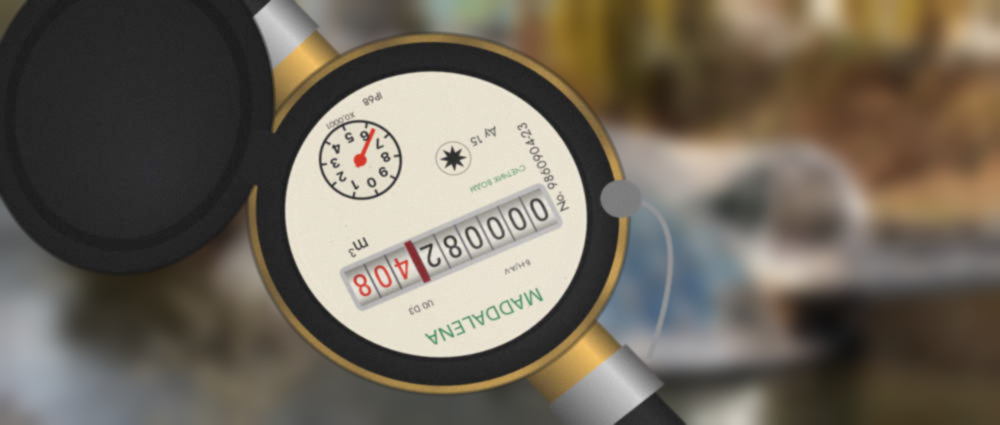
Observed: value=82.4086 unit=m³
